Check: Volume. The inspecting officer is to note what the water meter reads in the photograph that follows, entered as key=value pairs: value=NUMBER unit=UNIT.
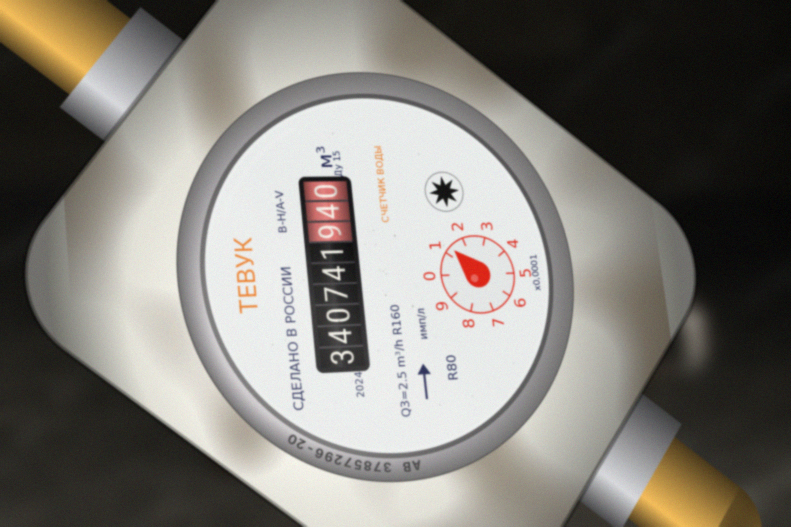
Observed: value=340741.9401 unit=m³
